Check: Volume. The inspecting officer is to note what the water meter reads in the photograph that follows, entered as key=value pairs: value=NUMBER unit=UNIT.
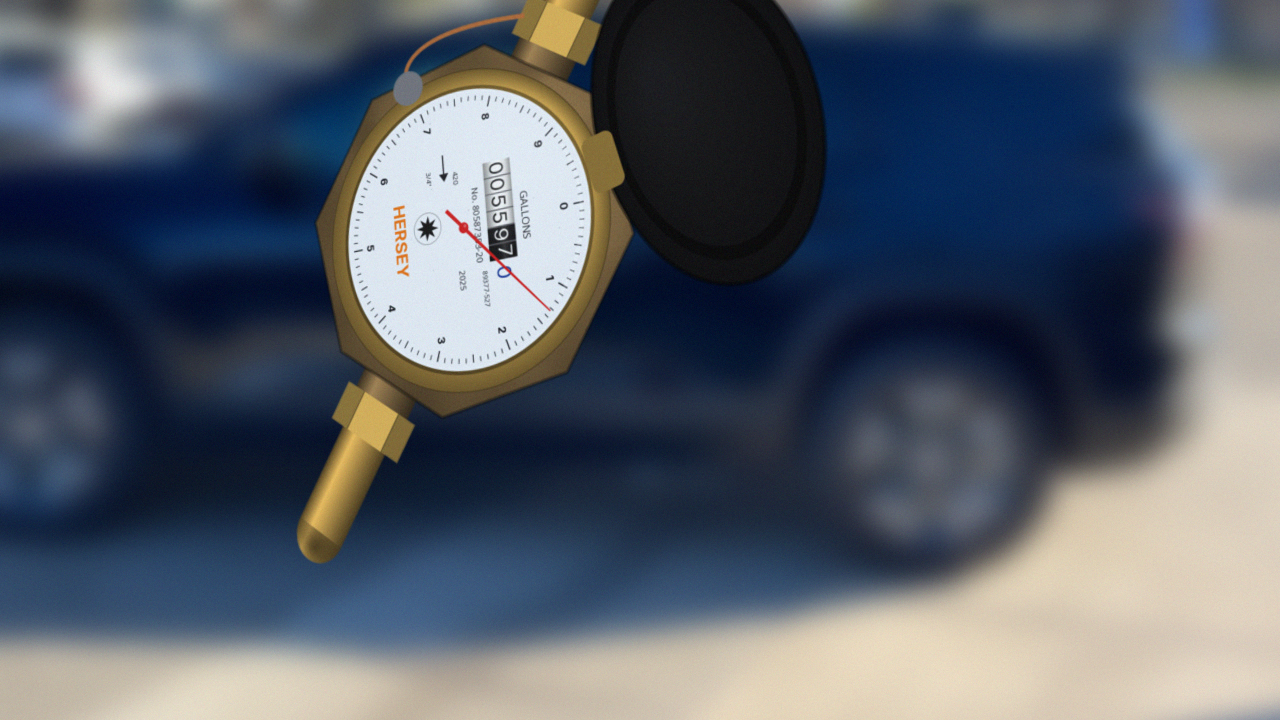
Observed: value=55971.3 unit=gal
